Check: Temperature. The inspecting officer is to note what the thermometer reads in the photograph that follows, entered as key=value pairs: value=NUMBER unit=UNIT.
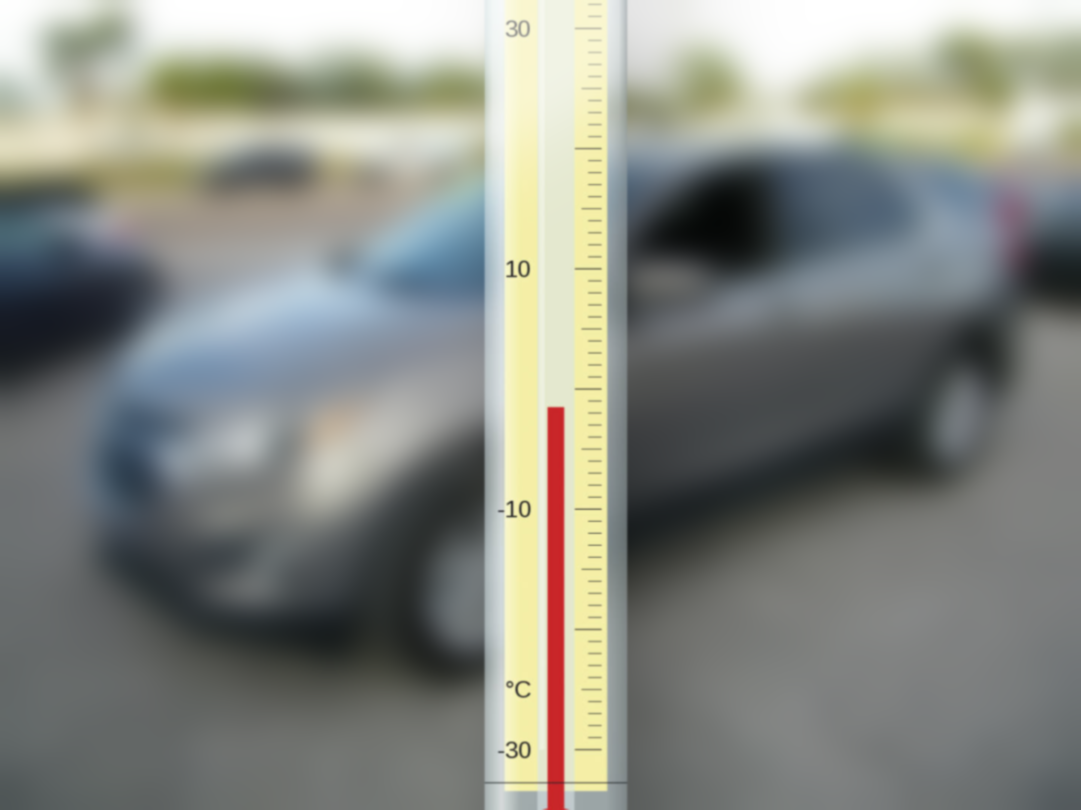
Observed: value=-1.5 unit=°C
